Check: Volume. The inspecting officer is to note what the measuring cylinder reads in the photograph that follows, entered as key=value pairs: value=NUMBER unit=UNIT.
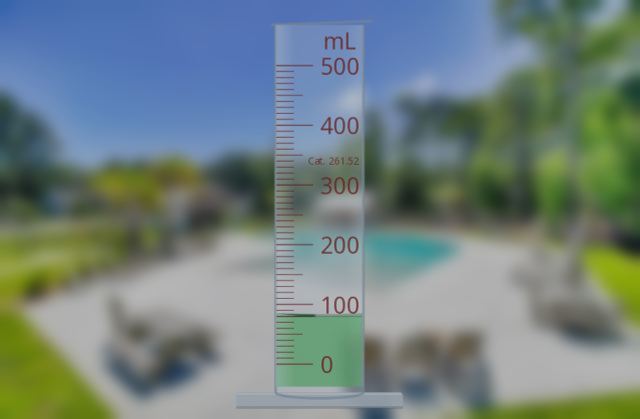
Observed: value=80 unit=mL
